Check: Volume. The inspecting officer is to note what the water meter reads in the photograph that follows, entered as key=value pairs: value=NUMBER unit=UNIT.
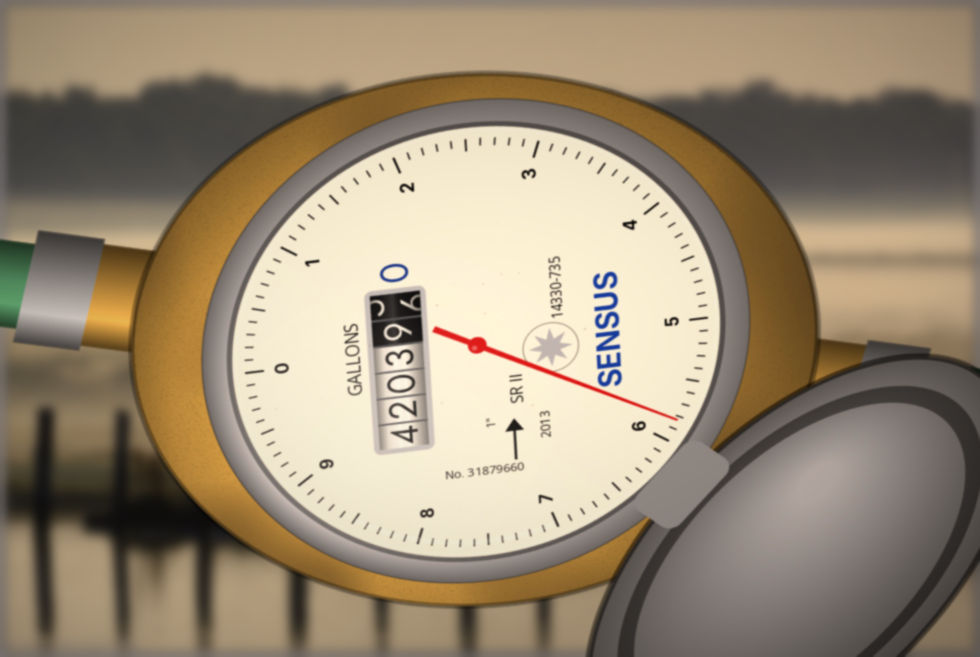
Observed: value=4203955.8 unit=gal
